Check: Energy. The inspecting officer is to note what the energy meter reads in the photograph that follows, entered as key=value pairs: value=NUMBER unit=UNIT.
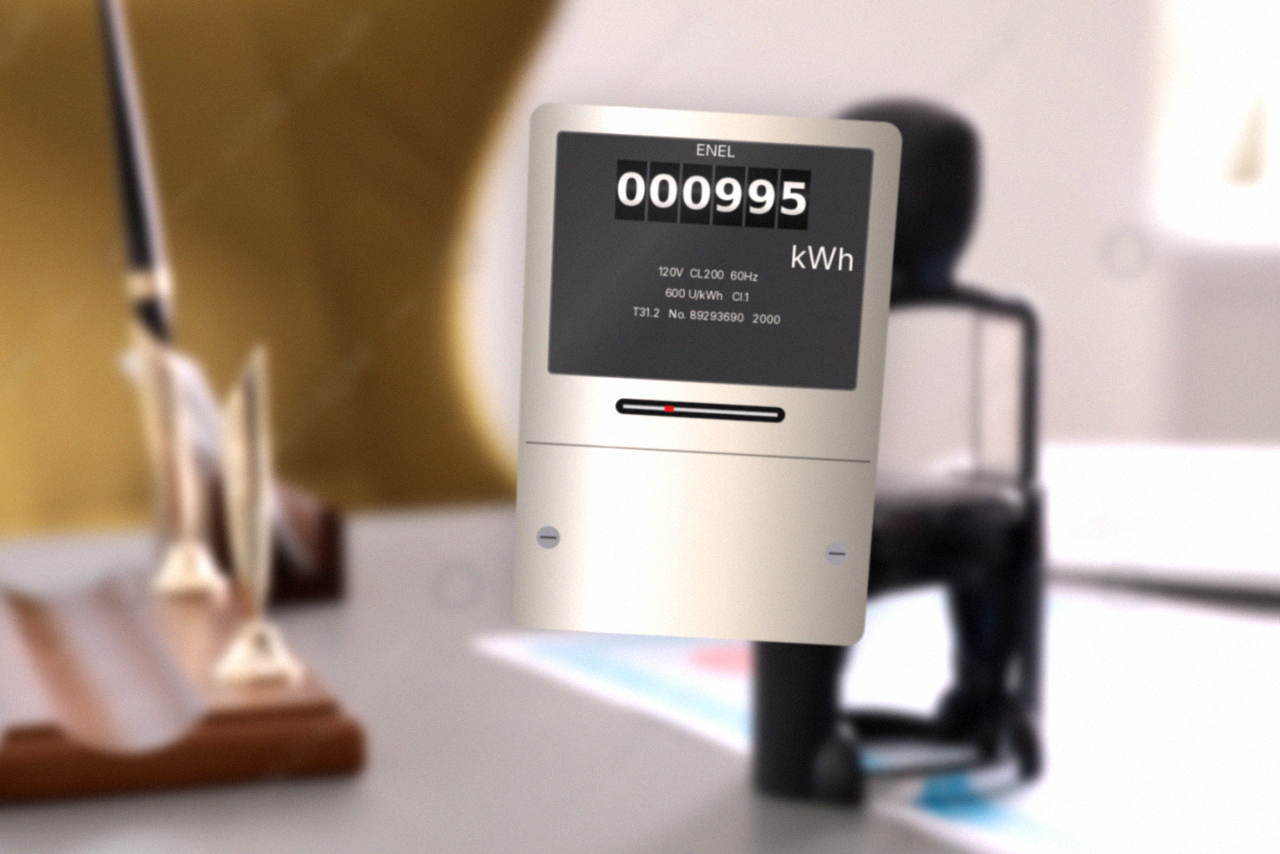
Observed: value=995 unit=kWh
